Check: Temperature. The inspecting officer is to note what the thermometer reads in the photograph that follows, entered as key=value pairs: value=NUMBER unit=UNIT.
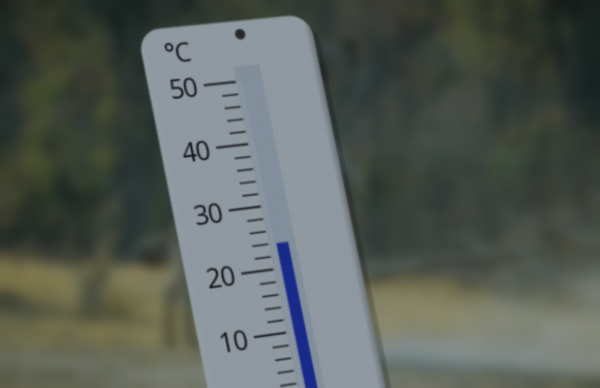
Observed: value=24 unit=°C
